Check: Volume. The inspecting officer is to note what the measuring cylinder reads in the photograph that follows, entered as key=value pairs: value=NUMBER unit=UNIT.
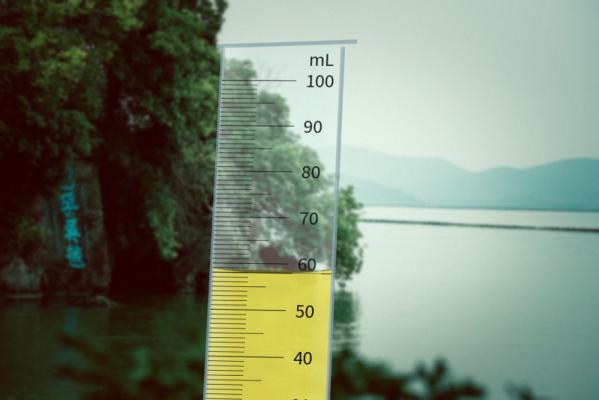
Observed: value=58 unit=mL
